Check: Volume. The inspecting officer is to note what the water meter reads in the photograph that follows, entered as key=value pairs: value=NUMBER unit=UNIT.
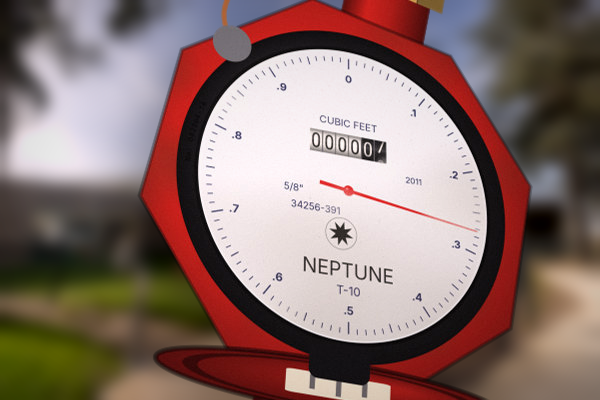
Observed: value=7.27 unit=ft³
